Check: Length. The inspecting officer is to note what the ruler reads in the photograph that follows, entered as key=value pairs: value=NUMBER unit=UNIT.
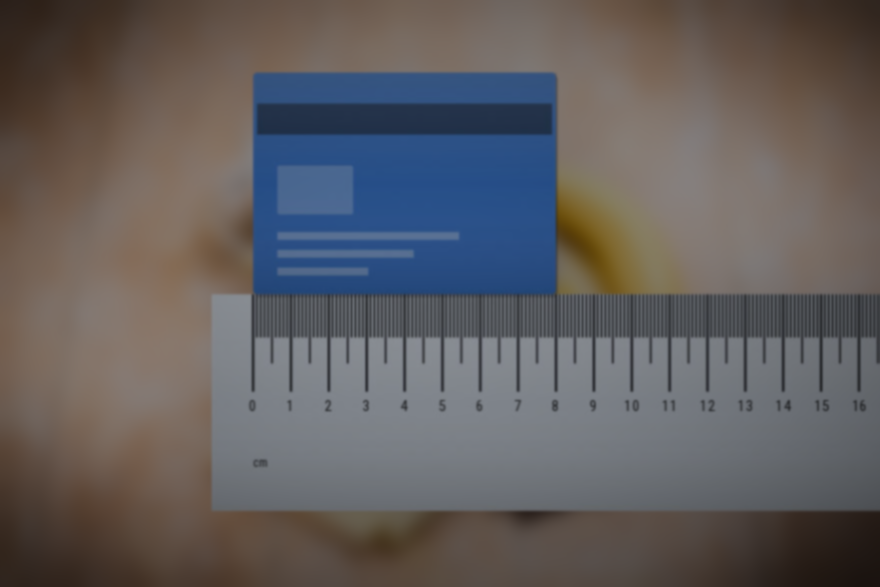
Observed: value=8 unit=cm
